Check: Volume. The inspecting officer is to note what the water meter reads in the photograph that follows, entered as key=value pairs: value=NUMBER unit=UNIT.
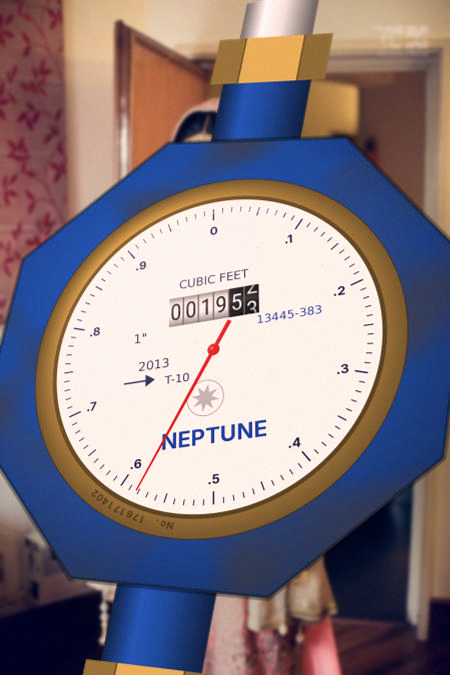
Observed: value=1952.58 unit=ft³
